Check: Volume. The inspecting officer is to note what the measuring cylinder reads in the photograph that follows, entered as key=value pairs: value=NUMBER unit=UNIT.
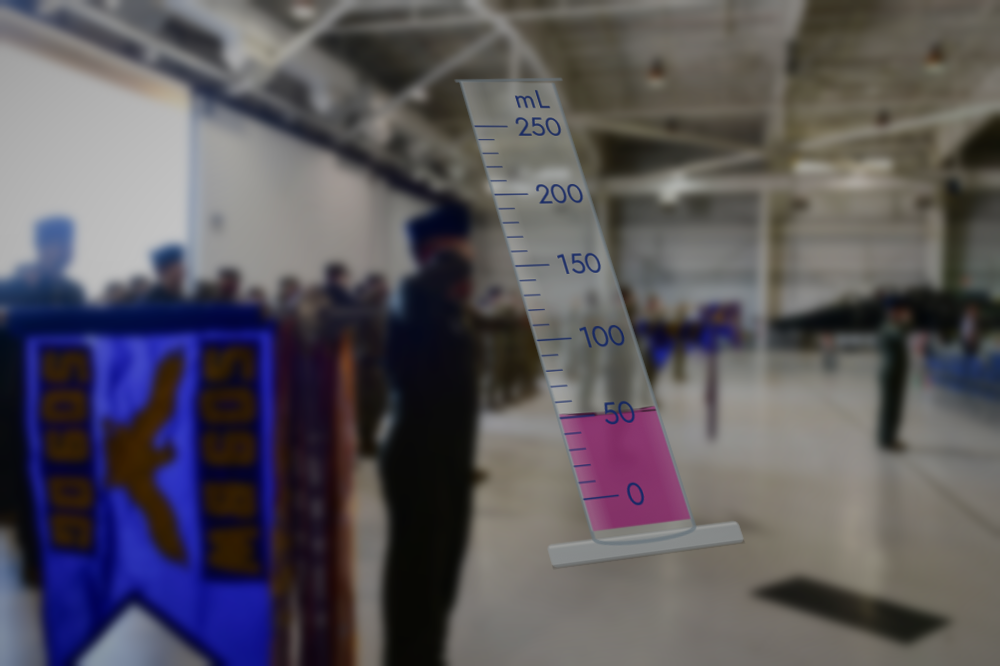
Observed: value=50 unit=mL
